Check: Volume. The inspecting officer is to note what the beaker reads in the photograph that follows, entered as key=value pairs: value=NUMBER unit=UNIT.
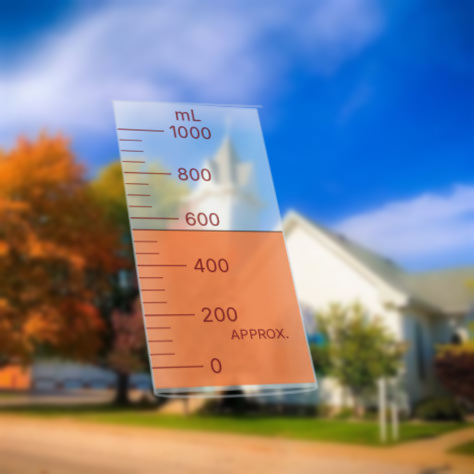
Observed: value=550 unit=mL
